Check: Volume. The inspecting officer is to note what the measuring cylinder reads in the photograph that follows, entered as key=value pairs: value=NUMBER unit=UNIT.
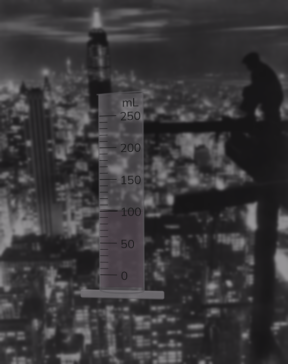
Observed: value=100 unit=mL
